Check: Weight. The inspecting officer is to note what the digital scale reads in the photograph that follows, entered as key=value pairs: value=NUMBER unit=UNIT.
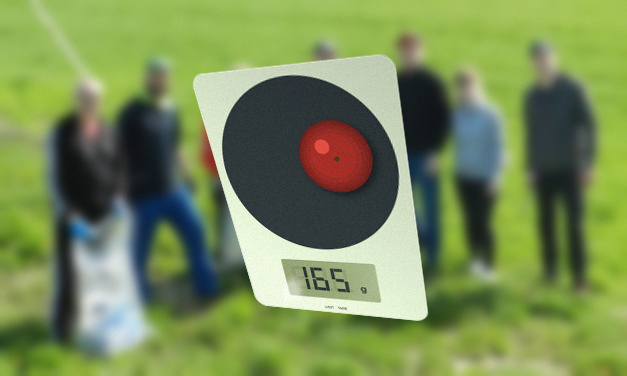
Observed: value=165 unit=g
